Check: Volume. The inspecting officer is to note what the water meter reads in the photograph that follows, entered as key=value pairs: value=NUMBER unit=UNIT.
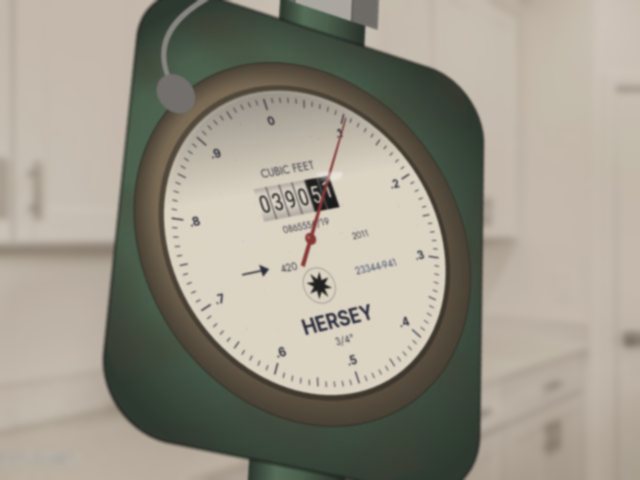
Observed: value=39051.10 unit=ft³
